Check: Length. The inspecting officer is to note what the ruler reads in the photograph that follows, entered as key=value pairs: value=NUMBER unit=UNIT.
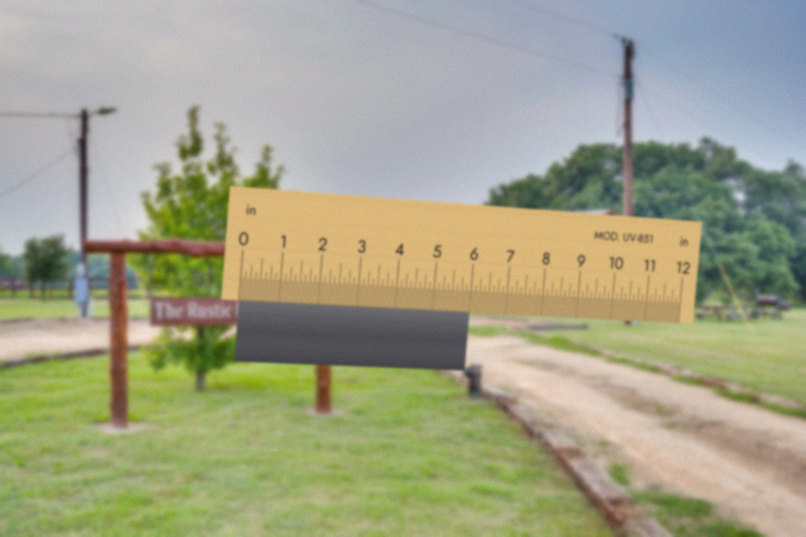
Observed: value=6 unit=in
